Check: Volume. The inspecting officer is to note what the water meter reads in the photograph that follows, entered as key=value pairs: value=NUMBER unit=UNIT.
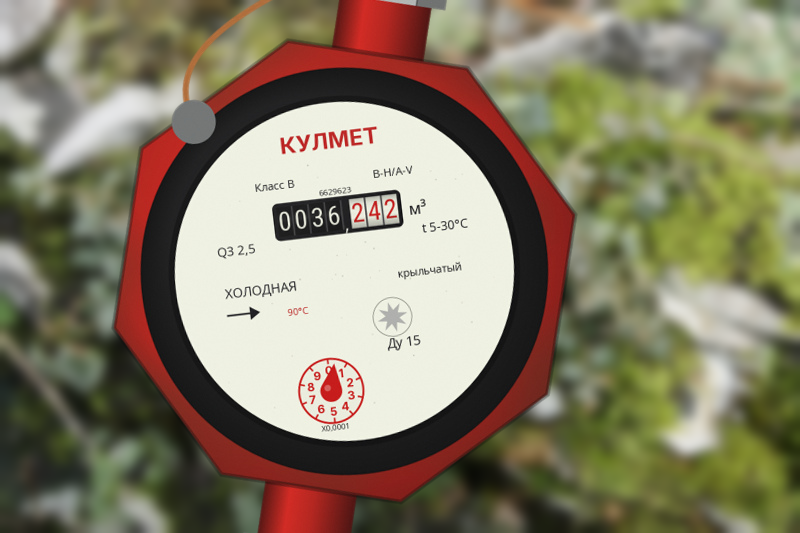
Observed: value=36.2420 unit=m³
